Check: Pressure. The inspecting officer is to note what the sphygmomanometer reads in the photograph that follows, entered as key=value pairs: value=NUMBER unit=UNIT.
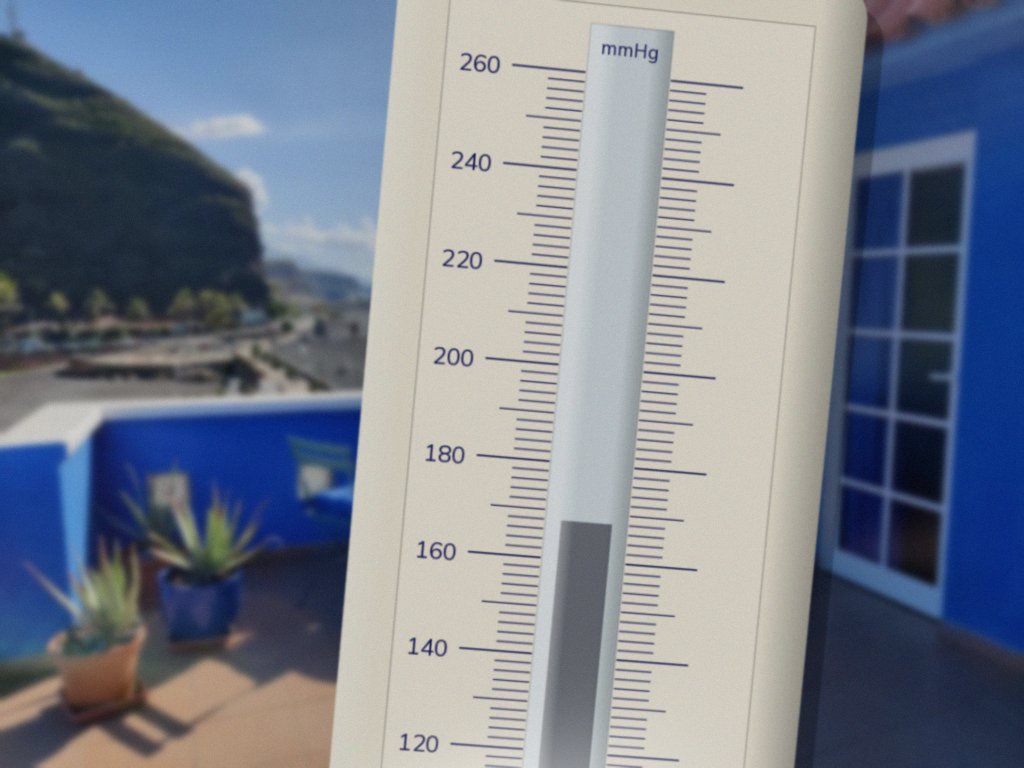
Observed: value=168 unit=mmHg
